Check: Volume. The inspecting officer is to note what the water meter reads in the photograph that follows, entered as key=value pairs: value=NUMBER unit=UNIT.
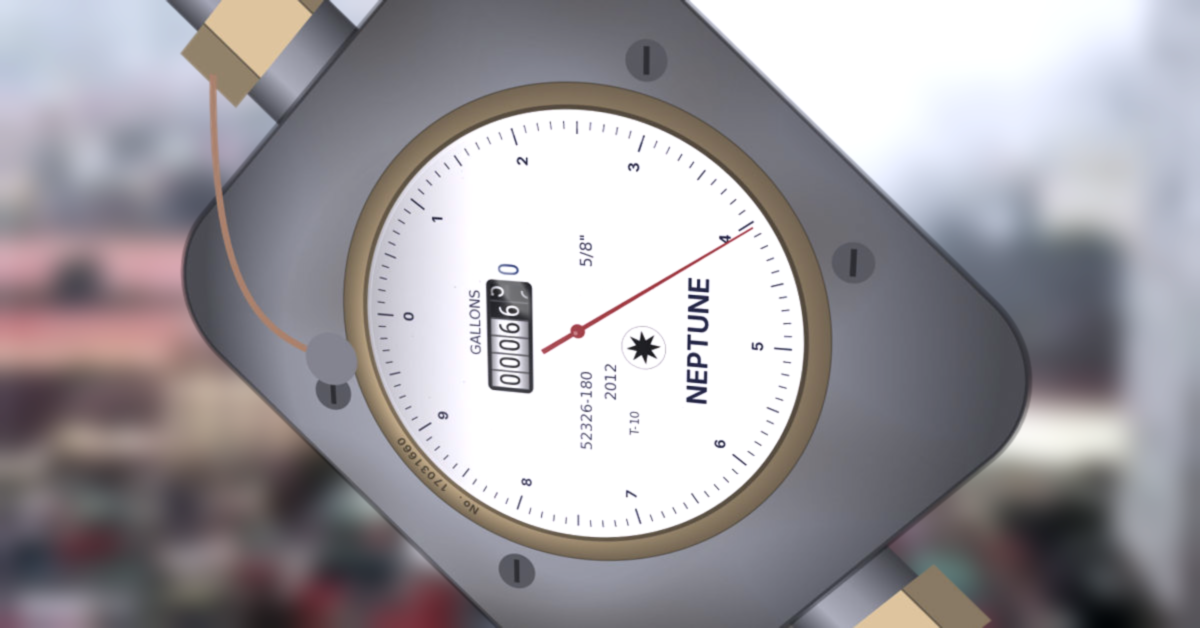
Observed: value=6654.0 unit=gal
